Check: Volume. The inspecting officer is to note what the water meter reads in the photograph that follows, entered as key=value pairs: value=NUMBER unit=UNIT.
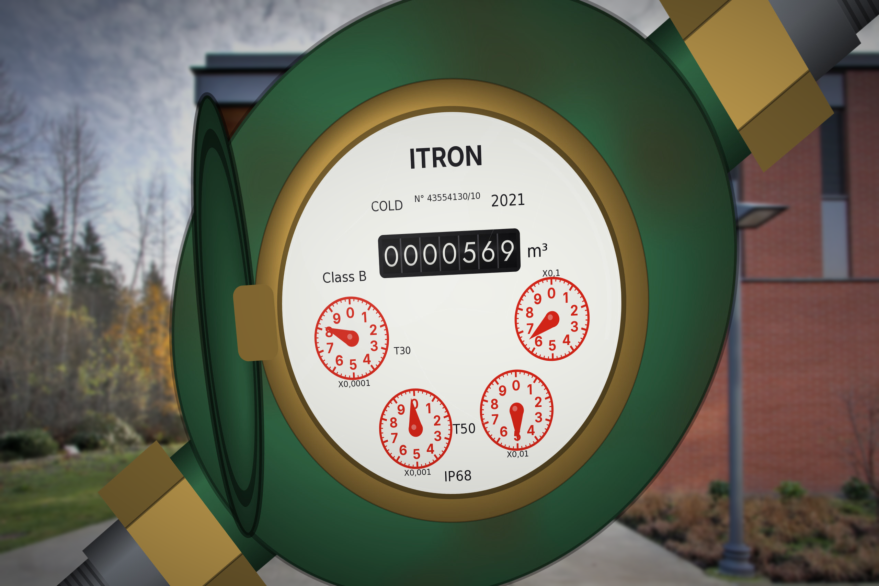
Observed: value=569.6498 unit=m³
